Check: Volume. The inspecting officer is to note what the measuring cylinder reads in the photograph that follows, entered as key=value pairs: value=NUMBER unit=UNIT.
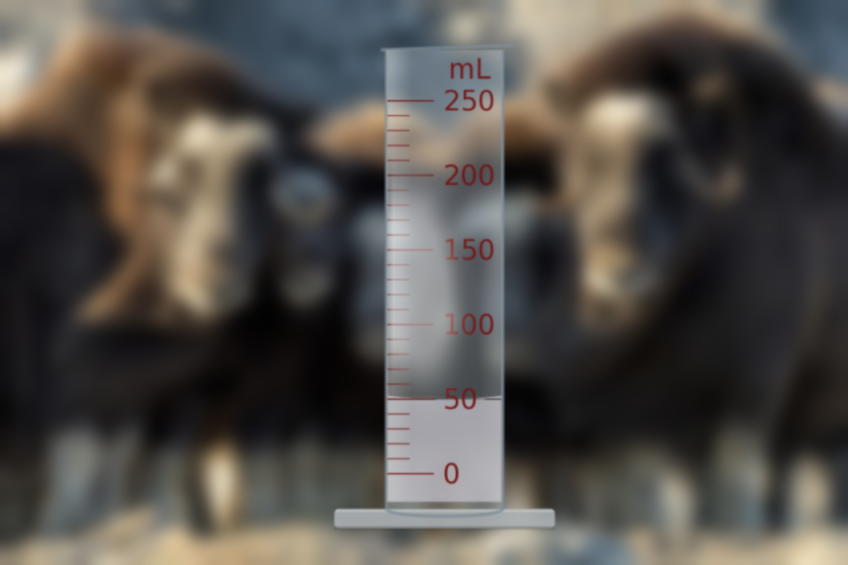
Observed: value=50 unit=mL
